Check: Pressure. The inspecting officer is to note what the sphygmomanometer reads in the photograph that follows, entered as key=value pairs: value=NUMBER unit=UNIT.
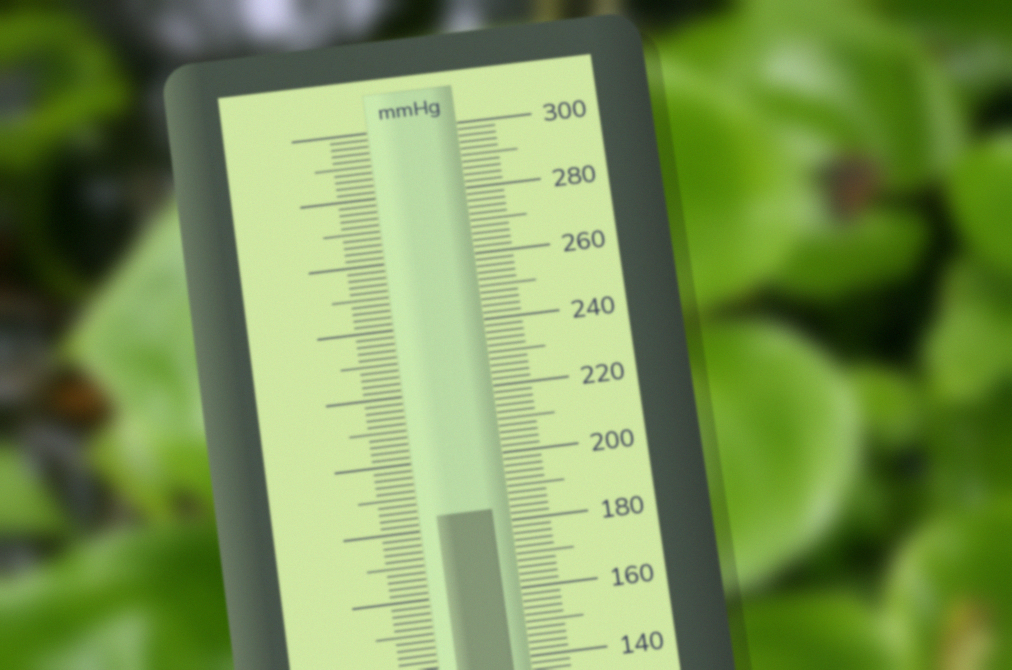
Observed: value=184 unit=mmHg
